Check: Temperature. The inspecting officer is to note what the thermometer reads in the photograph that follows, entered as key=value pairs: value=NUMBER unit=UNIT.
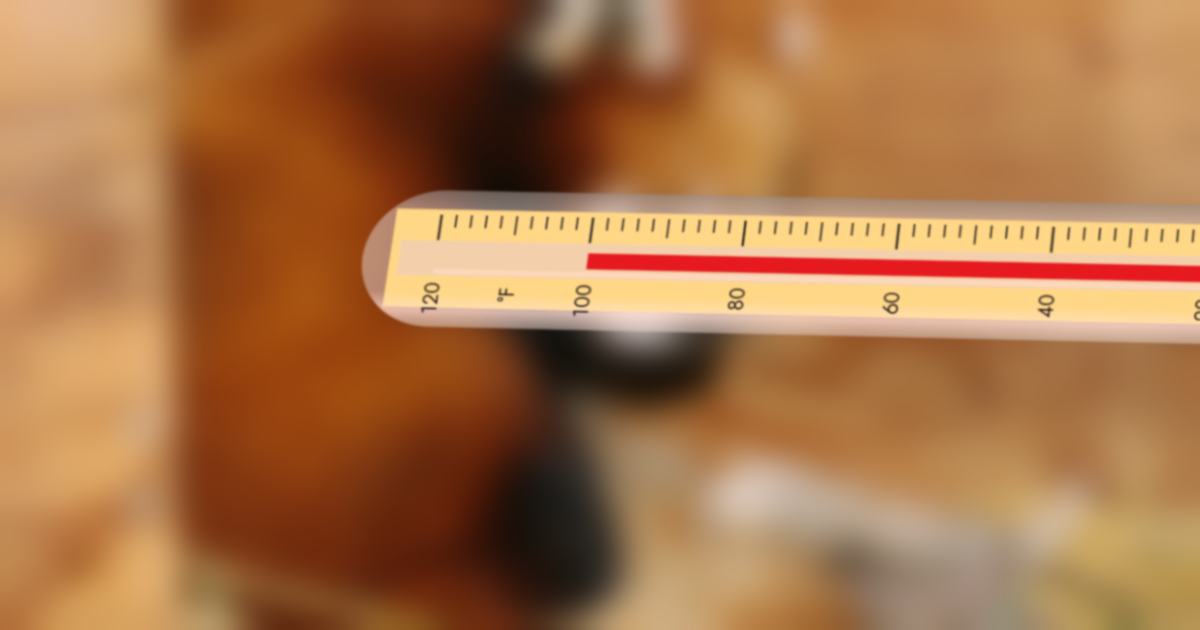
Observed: value=100 unit=°F
